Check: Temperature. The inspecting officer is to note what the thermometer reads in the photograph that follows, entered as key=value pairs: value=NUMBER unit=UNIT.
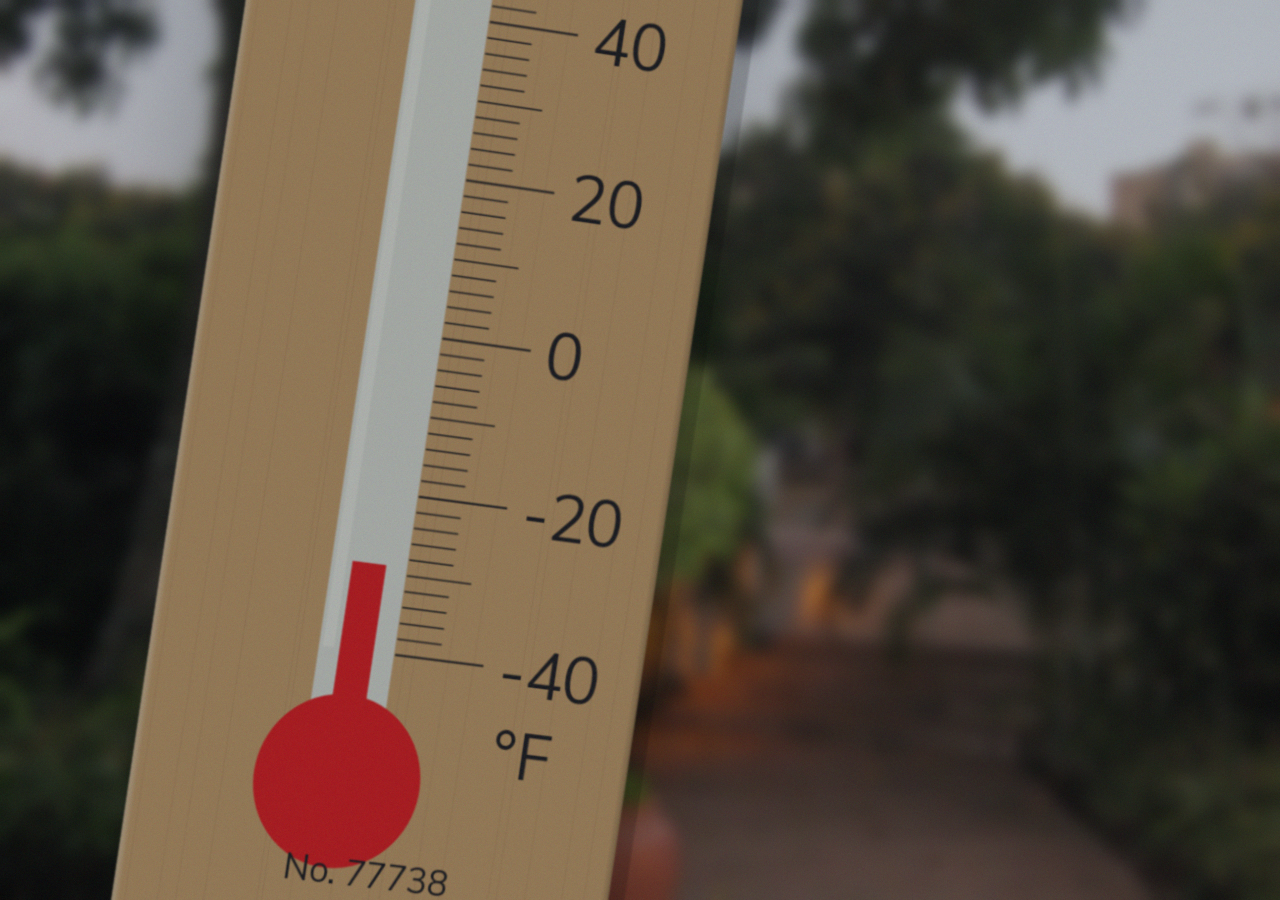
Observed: value=-29 unit=°F
